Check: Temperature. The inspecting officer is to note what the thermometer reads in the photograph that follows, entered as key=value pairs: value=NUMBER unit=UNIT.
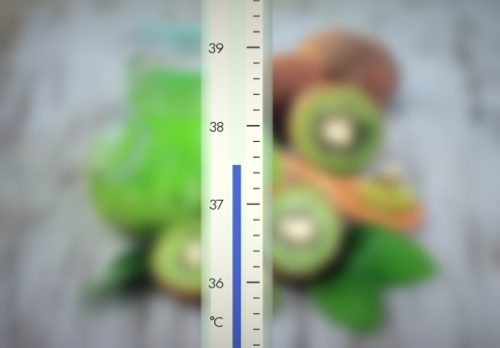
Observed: value=37.5 unit=°C
